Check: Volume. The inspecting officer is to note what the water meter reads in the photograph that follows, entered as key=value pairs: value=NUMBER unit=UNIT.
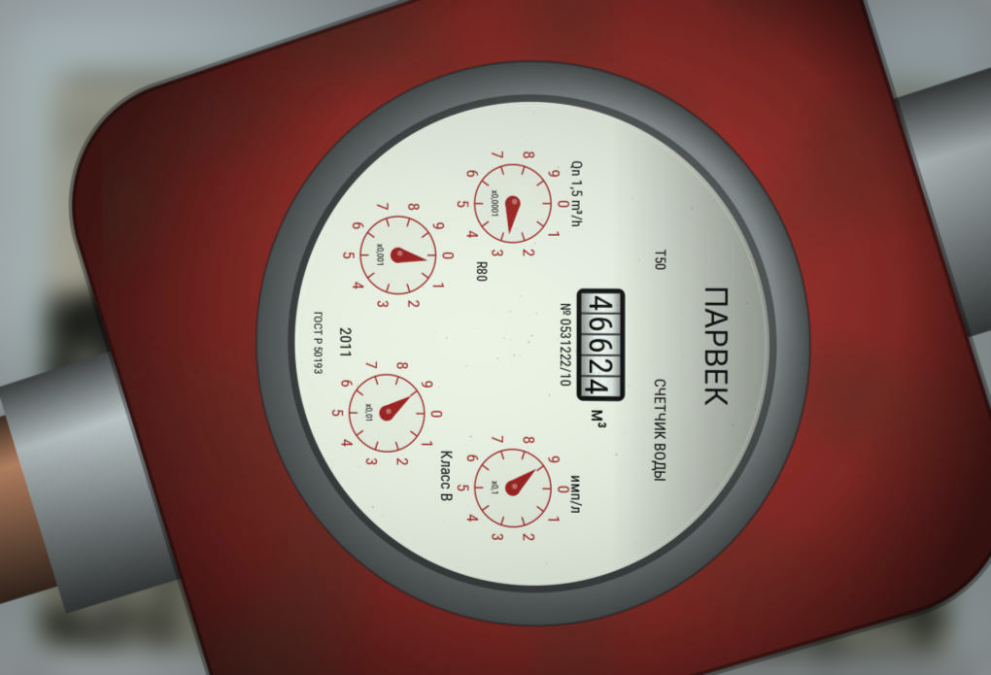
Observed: value=46623.8902 unit=m³
